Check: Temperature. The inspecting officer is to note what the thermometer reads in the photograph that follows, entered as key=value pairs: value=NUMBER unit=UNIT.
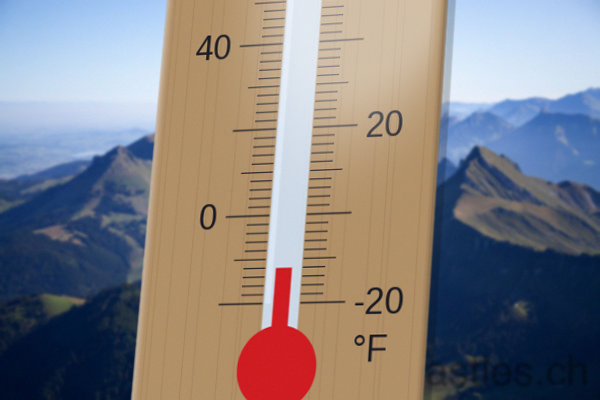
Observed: value=-12 unit=°F
